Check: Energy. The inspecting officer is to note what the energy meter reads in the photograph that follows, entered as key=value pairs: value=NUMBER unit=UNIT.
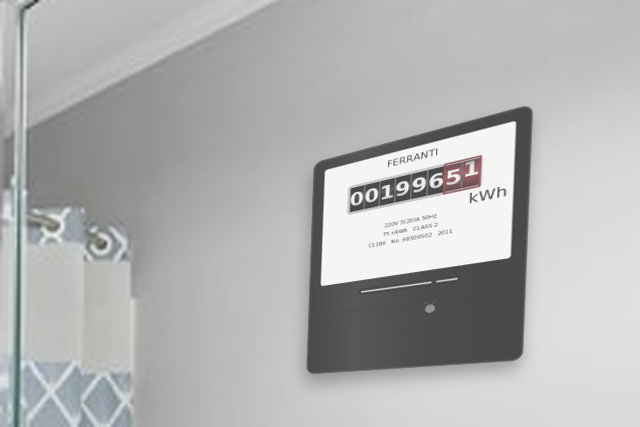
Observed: value=1996.51 unit=kWh
